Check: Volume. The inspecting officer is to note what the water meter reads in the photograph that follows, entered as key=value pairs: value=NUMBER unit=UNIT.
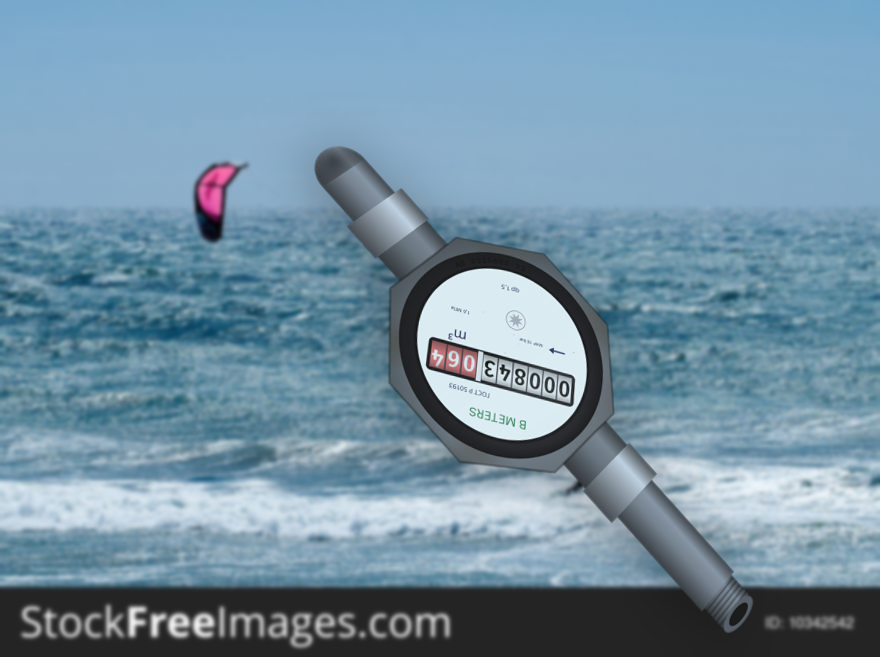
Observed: value=843.064 unit=m³
